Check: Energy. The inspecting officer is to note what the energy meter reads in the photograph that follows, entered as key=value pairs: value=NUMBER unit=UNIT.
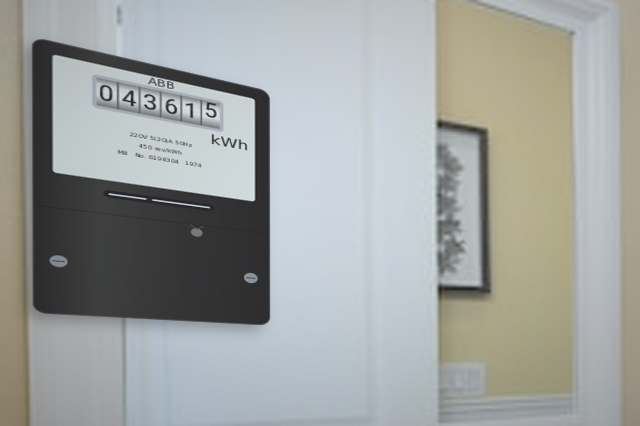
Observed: value=43615 unit=kWh
